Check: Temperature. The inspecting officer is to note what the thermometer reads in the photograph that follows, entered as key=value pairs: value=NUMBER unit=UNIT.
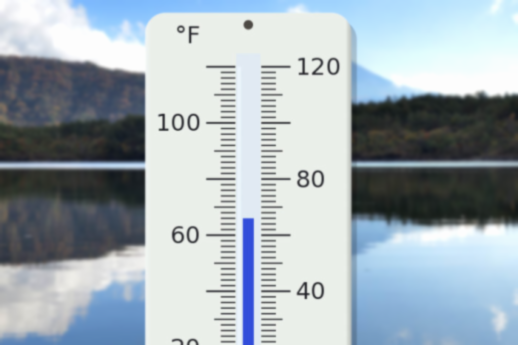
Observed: value=66 unit=°F
